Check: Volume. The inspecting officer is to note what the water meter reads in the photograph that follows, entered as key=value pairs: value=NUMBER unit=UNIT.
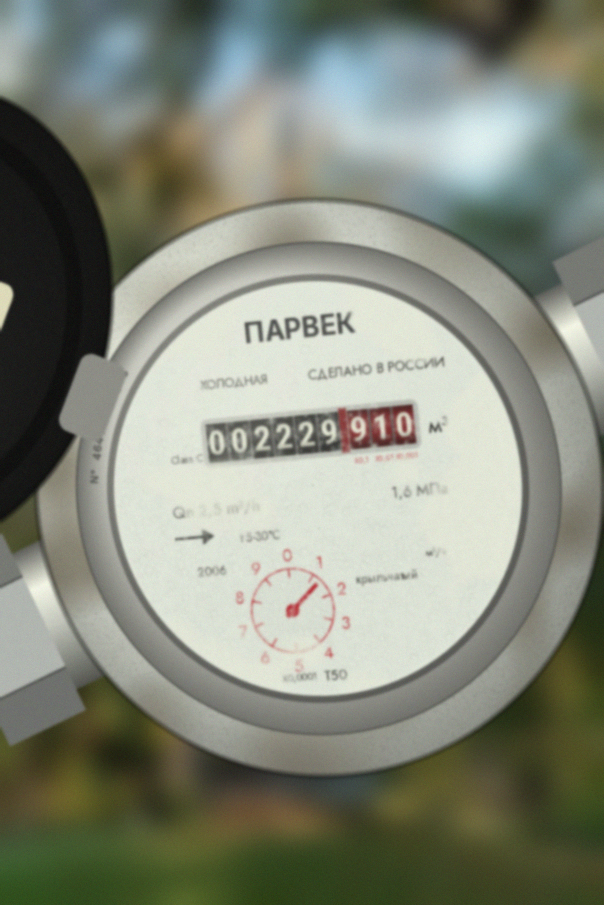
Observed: value=2229.9101 unit=m³
